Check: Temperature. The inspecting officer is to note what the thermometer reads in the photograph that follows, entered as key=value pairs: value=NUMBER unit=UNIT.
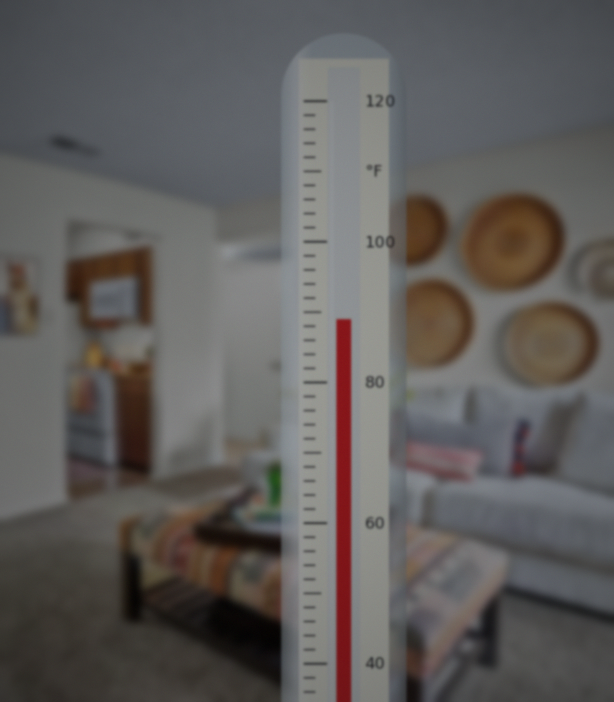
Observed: value=89 unit=°F
